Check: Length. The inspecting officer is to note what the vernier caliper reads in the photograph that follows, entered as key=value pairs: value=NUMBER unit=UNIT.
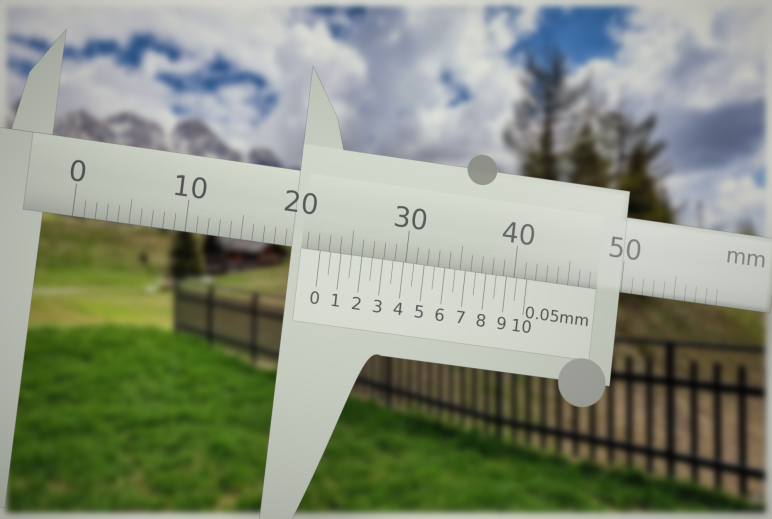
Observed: value=22.2 unit=mm
